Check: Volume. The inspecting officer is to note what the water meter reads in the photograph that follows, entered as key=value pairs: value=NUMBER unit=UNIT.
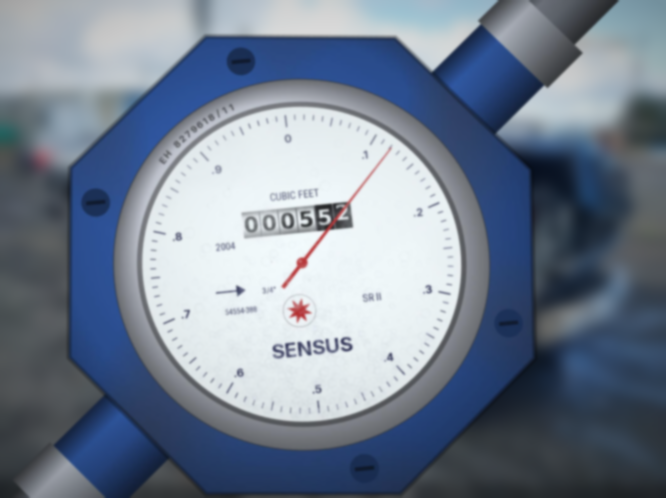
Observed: value=552.12 unit=ft³
